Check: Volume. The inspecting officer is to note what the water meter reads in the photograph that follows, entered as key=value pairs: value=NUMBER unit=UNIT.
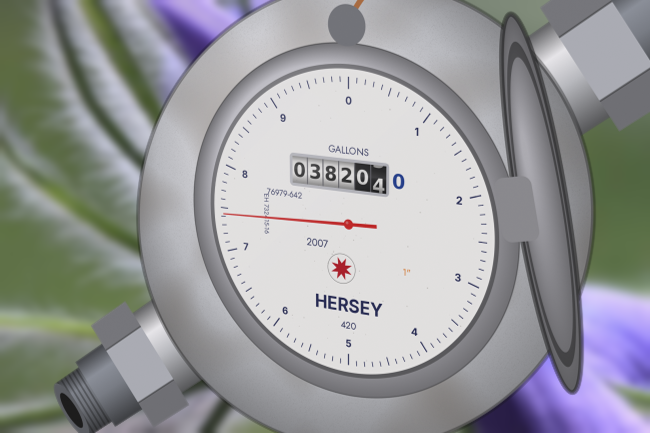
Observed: value=382037.4 unit=gal
